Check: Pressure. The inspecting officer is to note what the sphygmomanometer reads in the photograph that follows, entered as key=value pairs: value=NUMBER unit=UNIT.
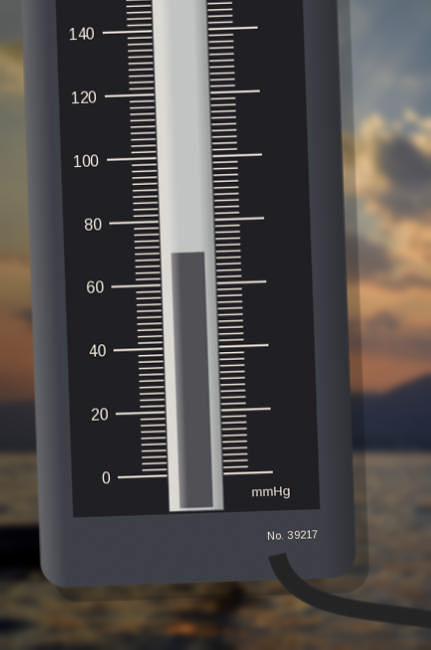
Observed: value=70 unit=mmHg
